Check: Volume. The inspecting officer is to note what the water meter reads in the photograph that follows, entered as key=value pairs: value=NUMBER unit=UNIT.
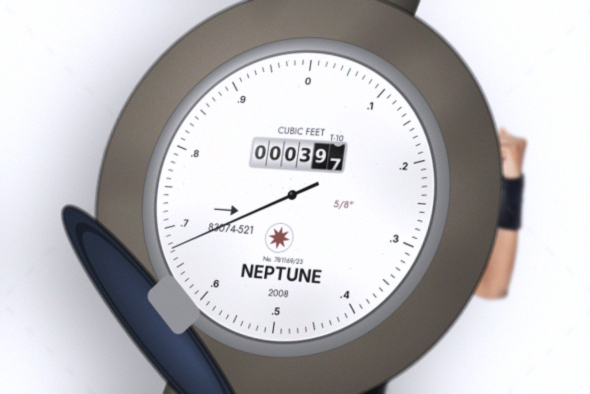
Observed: value=396.67 unit=ft³
